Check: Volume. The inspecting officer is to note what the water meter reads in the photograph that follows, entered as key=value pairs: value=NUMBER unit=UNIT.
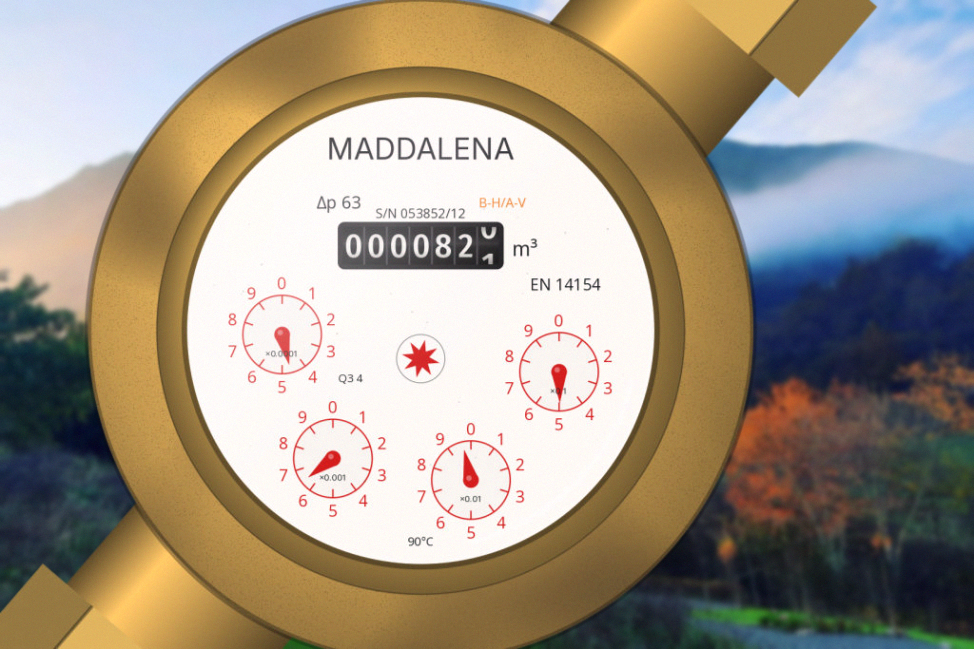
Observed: value=820.4964 unit=m³
